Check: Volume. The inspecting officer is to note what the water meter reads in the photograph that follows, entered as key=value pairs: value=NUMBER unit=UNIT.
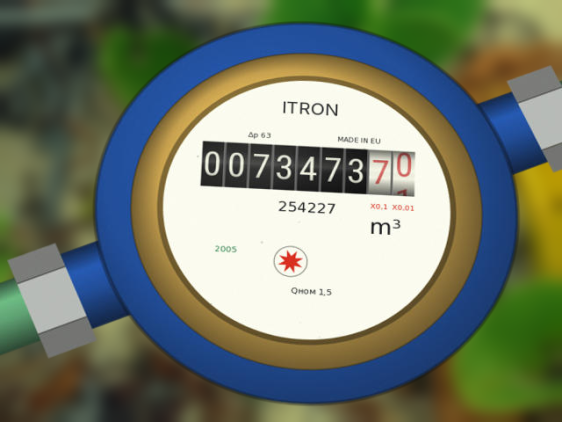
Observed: value=73473.70 unit=m³
